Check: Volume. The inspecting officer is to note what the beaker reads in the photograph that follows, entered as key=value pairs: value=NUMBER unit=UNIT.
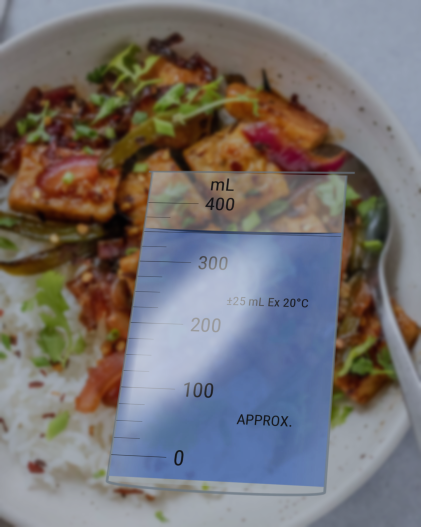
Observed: value=350 unit=mL
